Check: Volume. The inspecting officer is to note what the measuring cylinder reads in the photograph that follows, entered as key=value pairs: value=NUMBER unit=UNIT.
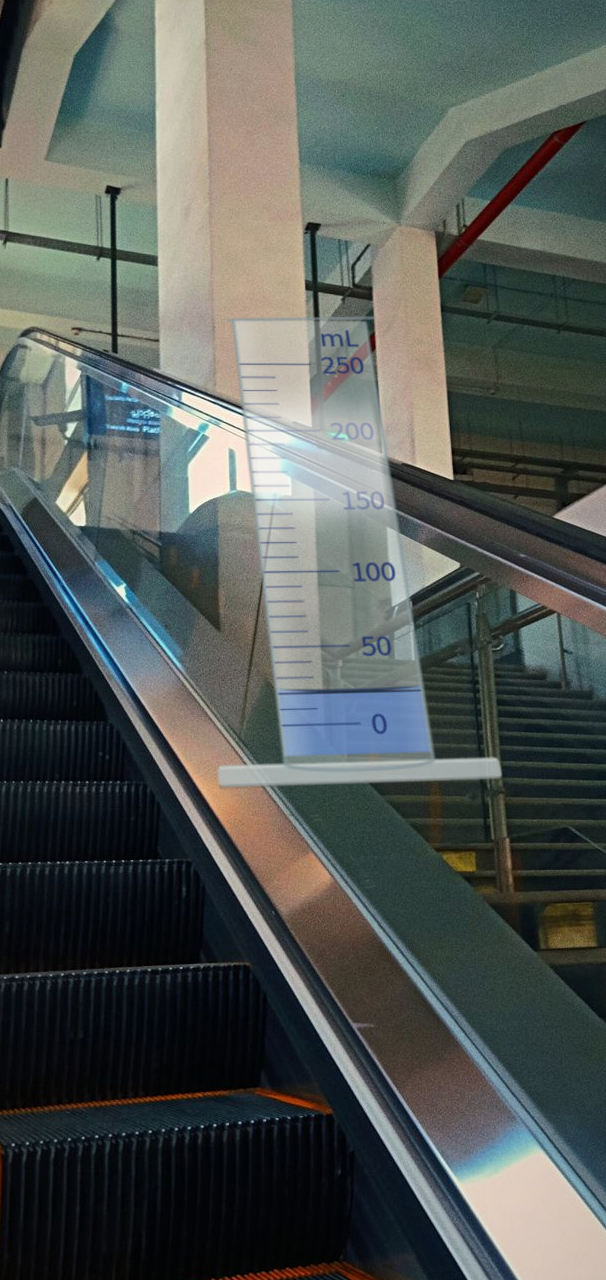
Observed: value=20 unit=mL
